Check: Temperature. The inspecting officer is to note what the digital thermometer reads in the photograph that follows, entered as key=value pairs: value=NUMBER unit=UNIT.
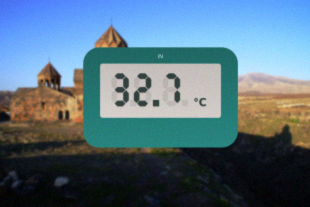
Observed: value=32.7 unit=°C
